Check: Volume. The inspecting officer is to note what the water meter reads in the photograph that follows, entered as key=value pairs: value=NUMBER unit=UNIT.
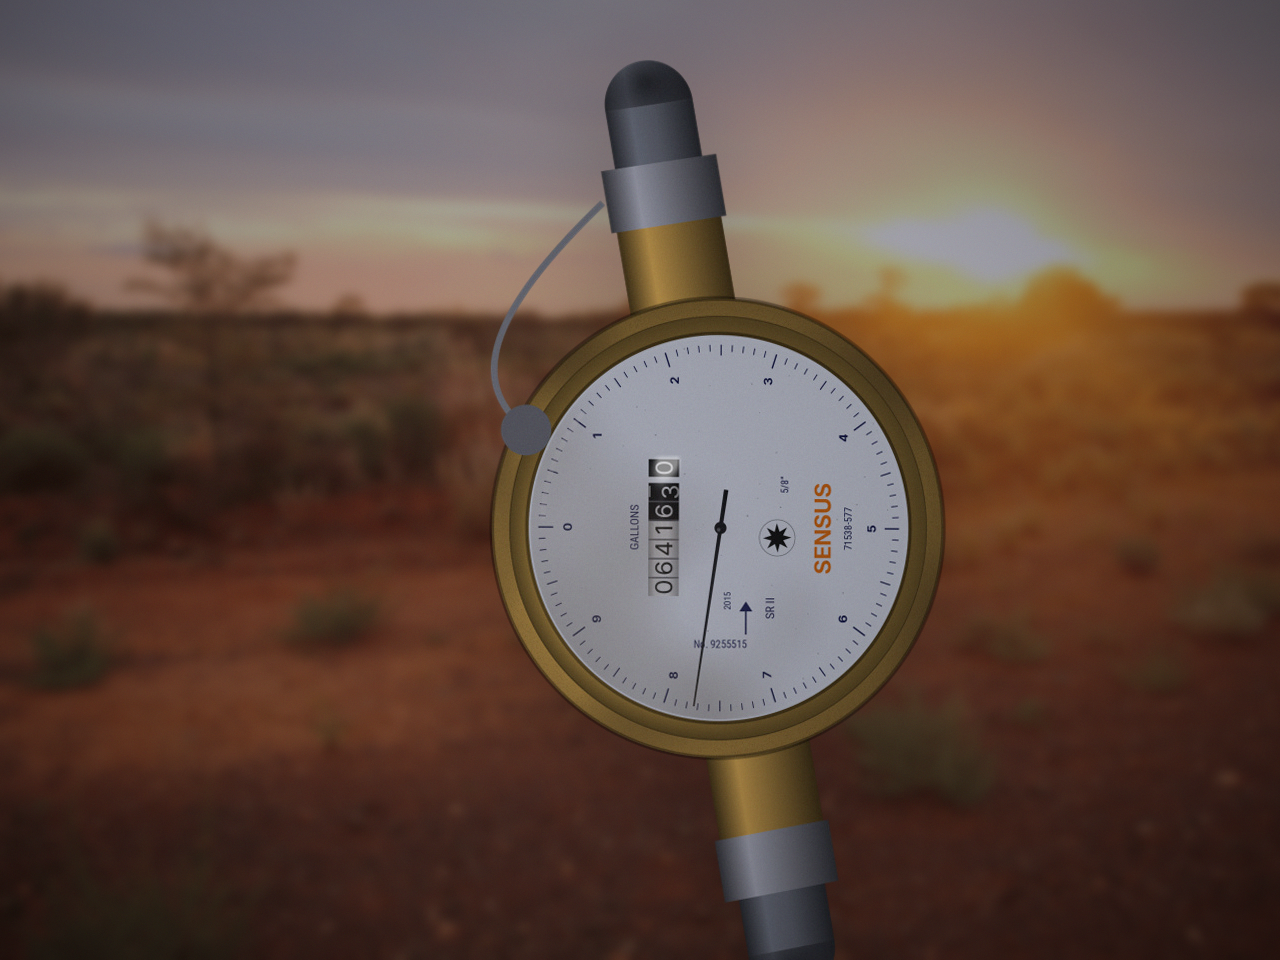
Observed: value=641627.7 unit=gal
